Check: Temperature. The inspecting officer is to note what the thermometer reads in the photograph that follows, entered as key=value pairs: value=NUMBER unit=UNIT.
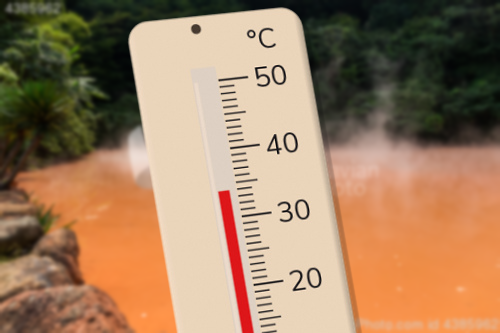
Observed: value=34 unit=°C
